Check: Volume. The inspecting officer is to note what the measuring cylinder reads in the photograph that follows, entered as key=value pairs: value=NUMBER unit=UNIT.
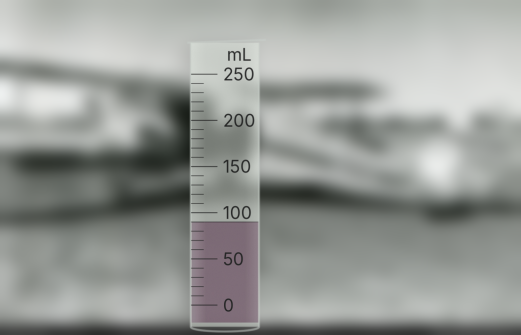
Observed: value=90 unit=mL
